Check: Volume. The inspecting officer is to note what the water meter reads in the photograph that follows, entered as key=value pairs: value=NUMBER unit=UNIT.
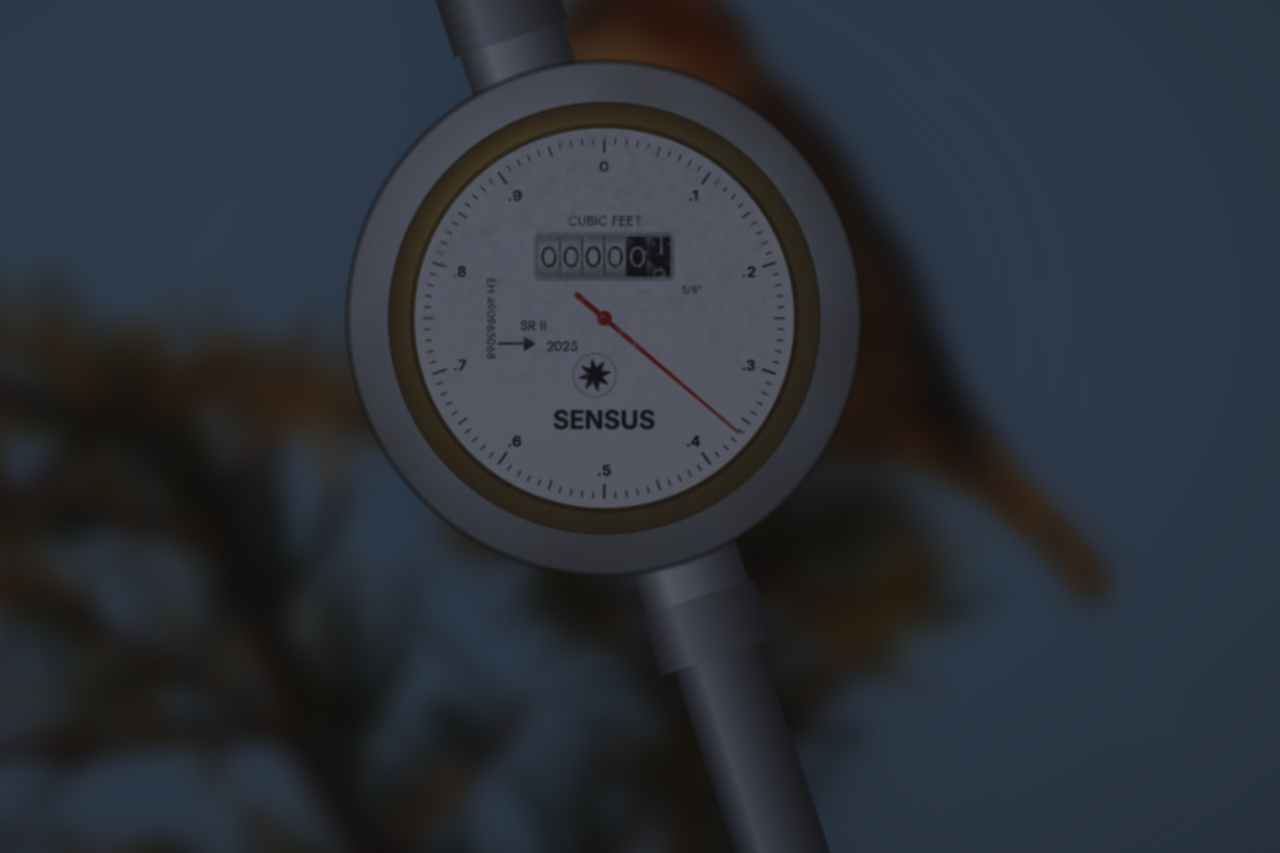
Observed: value=1.36 unit=ft³
